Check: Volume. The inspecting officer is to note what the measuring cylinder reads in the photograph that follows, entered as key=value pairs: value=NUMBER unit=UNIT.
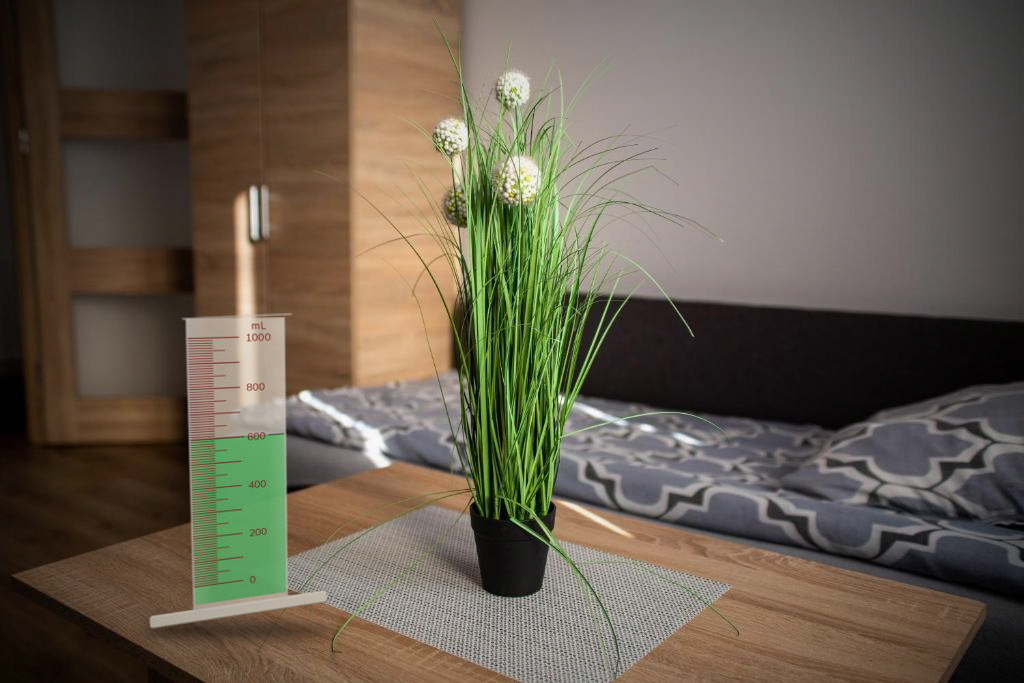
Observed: value=600 unit=mL
